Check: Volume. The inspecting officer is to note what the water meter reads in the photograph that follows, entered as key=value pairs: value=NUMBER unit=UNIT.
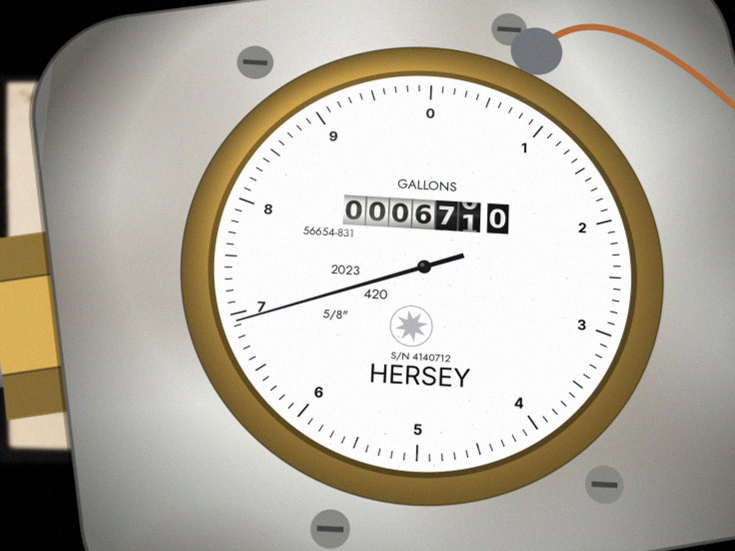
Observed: value=6706.9 unit=gal
